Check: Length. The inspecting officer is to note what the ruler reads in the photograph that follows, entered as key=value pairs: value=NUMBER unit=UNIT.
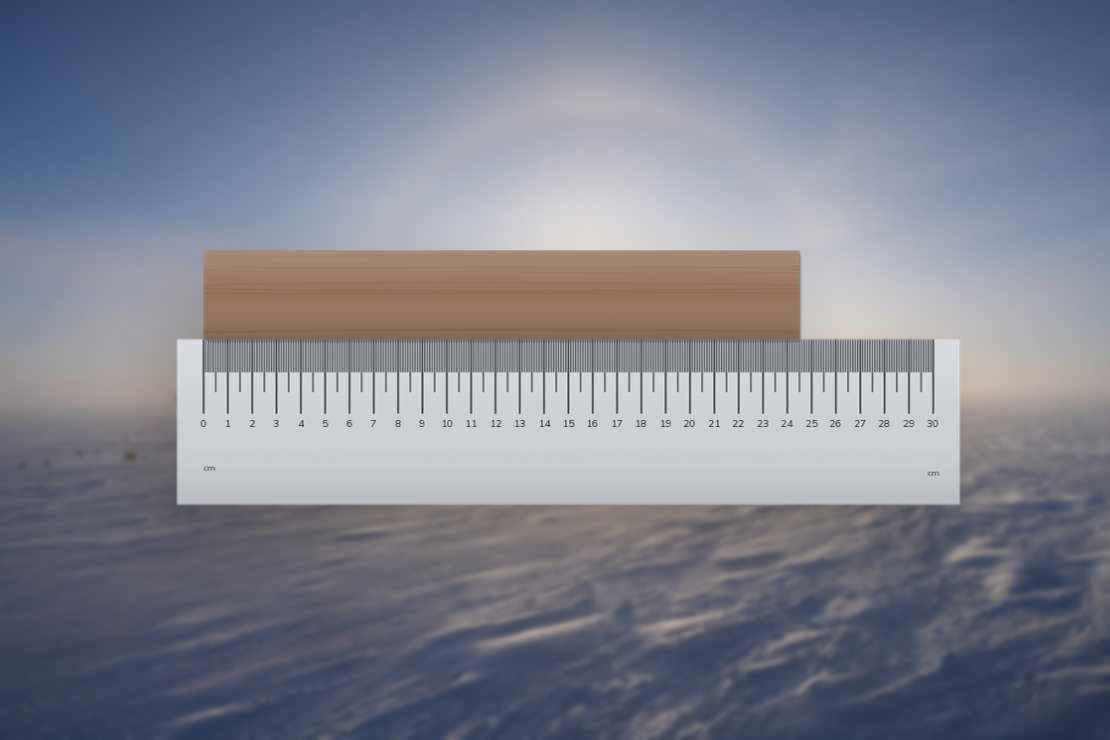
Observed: value=24.5 unit=cm
